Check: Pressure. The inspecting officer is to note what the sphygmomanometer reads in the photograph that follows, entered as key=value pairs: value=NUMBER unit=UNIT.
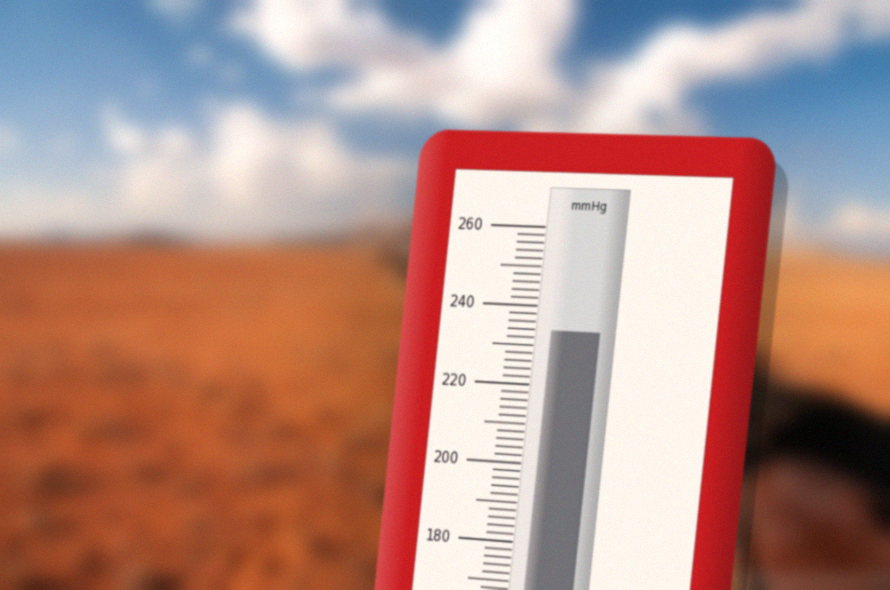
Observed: value=234 unit=mmHg
